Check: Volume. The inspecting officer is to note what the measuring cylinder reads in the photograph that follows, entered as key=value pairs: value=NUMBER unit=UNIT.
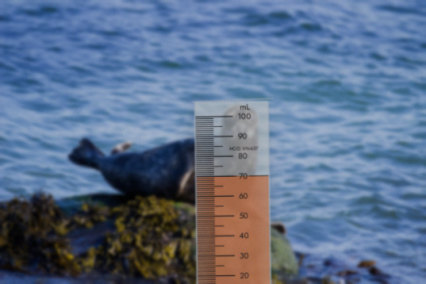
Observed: value=70 unit=mL
